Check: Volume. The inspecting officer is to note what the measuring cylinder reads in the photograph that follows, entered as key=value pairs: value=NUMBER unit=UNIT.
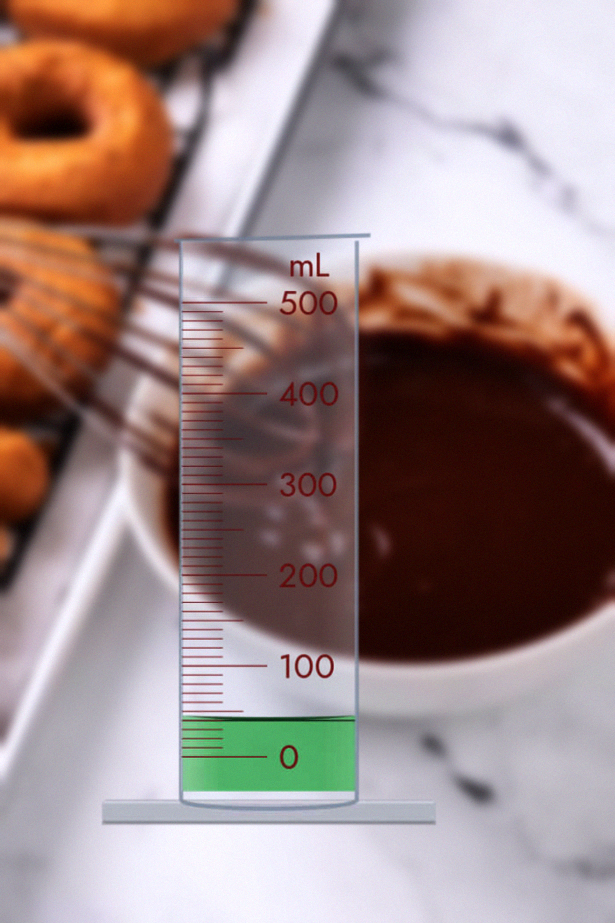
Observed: value=40 unit=mL
